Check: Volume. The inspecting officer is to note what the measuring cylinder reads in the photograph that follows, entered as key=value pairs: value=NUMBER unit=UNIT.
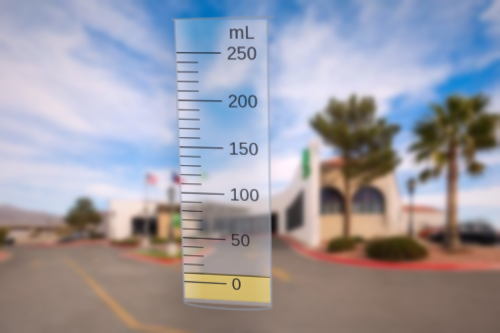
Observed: value=10 unit=mL
